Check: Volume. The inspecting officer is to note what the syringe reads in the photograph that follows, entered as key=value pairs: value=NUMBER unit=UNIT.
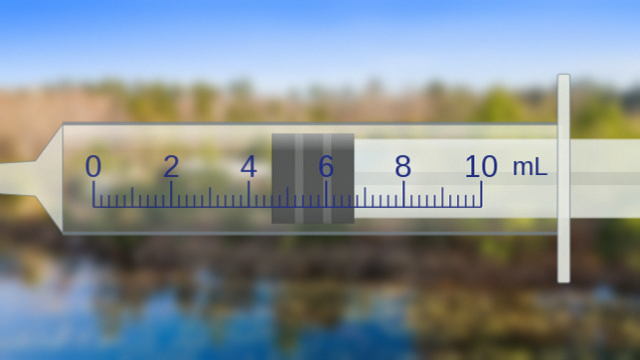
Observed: value=4.6 unit=mL
